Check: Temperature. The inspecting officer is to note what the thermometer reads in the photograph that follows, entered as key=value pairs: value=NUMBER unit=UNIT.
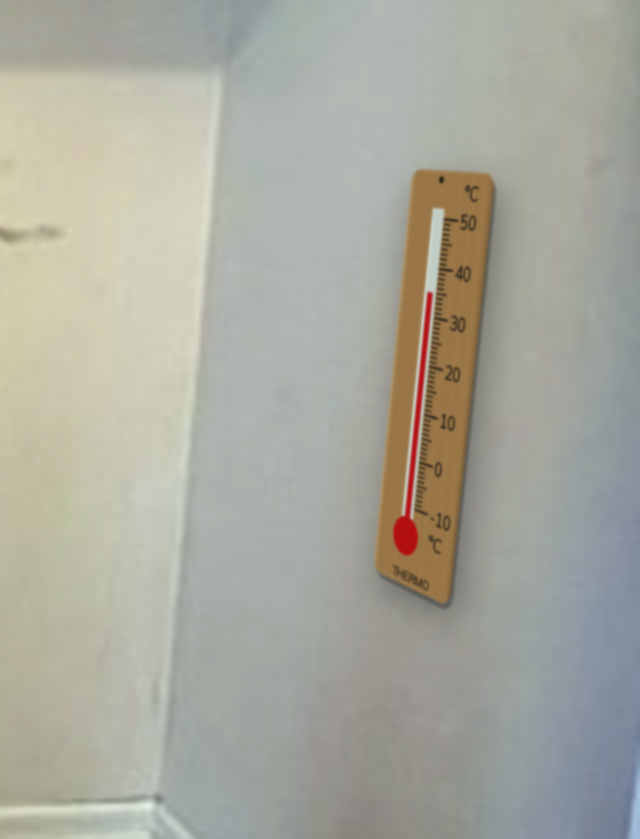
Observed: value=35 unit=°C
